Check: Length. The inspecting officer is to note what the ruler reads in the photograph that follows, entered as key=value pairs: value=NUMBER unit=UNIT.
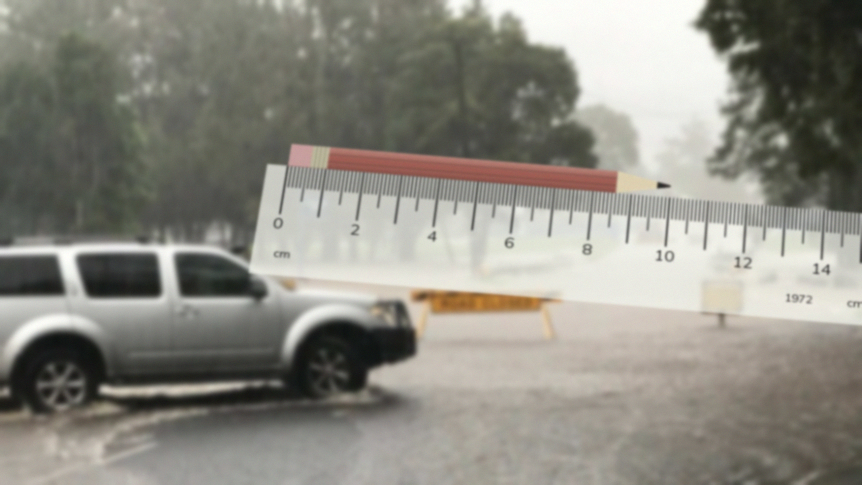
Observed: value=10 unit=cm
